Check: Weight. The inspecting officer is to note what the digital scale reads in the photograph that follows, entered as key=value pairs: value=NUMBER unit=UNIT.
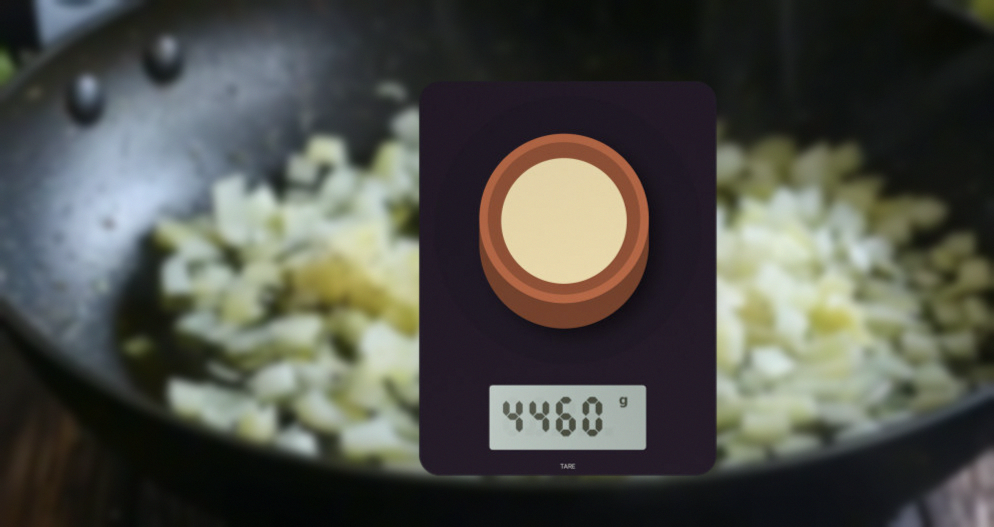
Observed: value=4460 unit=g
